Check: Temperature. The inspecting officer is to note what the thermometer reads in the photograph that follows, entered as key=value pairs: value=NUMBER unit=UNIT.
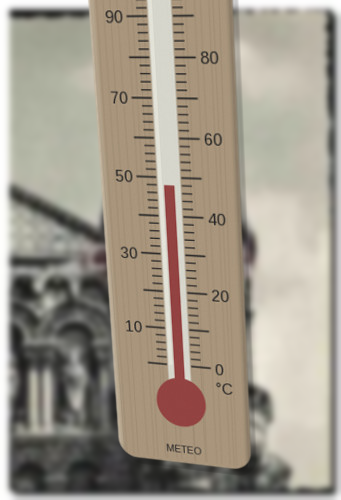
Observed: value=48 unit=°C
